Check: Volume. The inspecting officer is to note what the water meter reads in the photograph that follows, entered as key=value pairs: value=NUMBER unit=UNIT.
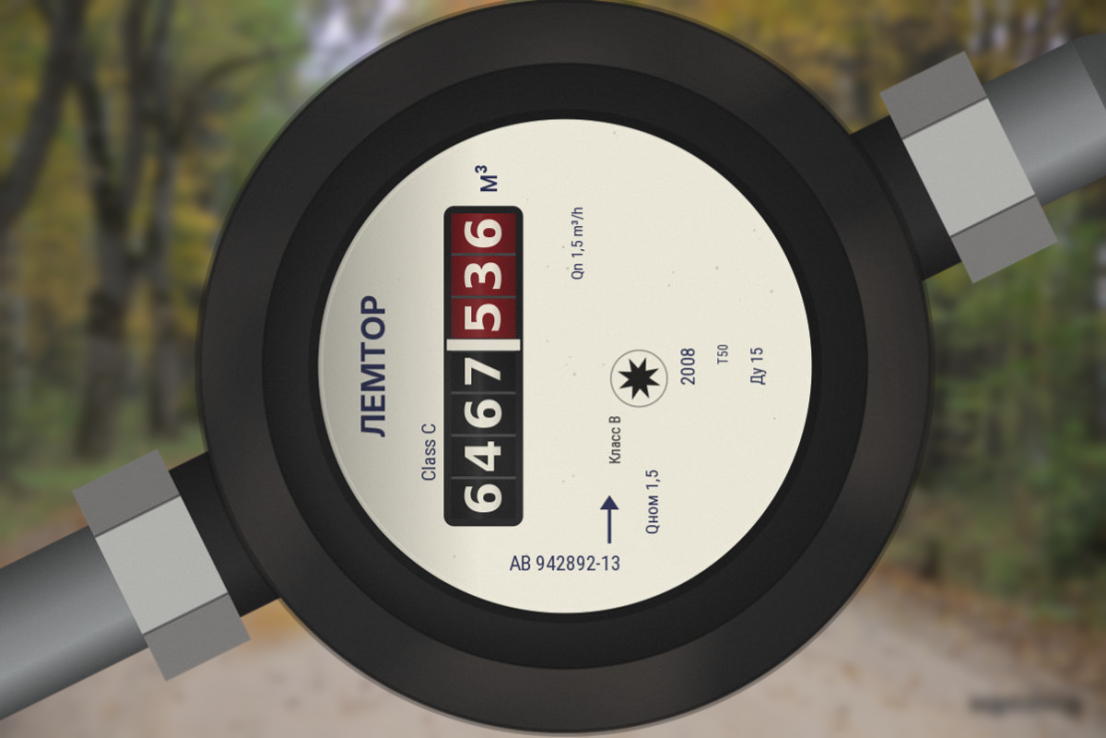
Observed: value=6467.536 unit=m³
